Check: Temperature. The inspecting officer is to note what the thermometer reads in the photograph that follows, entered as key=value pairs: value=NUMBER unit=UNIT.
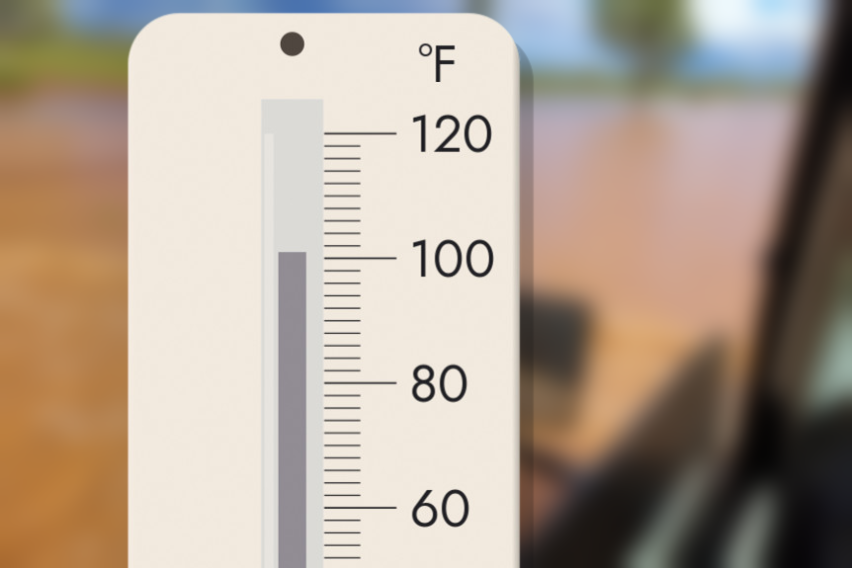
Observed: value=101 unit=°F
